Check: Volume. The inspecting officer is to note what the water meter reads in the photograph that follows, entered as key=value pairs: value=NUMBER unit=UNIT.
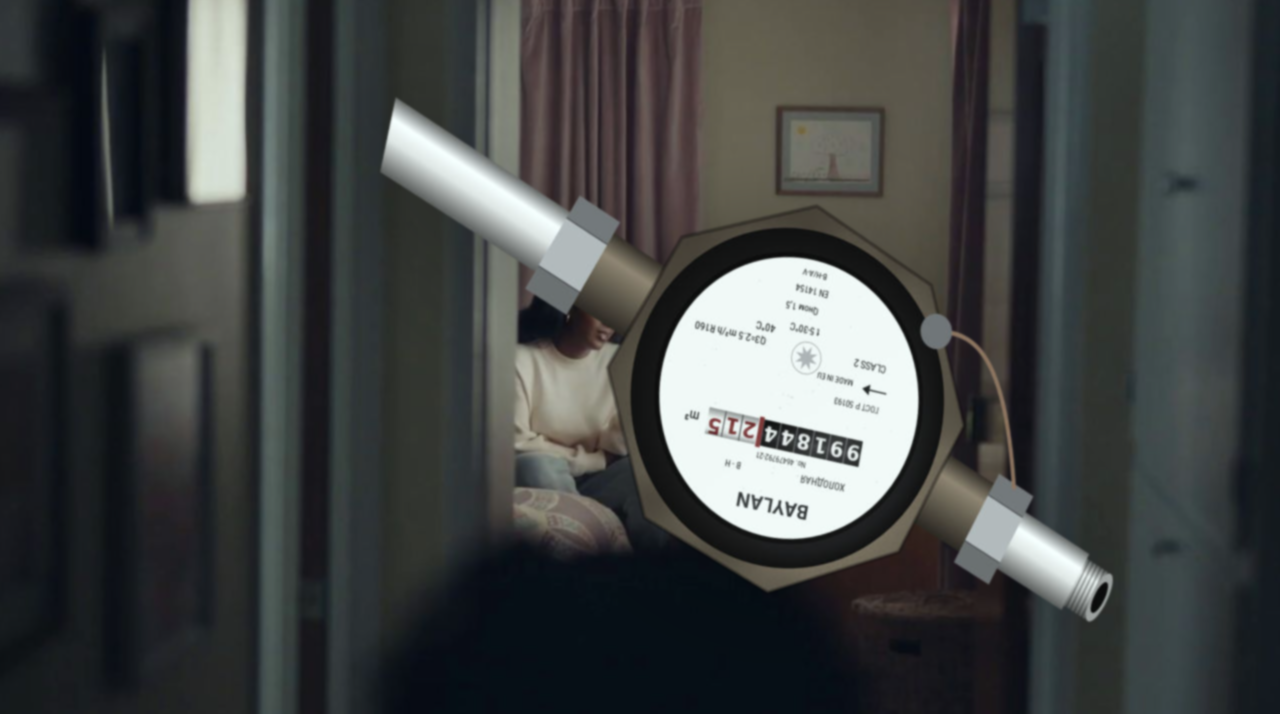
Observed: value=991844.215 unit=m³
